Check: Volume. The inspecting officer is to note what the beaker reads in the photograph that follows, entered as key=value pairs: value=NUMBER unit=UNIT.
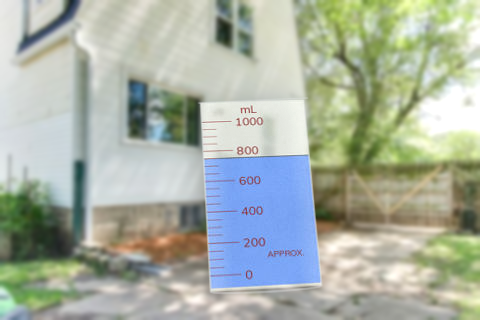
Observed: value=750 unit=mL
